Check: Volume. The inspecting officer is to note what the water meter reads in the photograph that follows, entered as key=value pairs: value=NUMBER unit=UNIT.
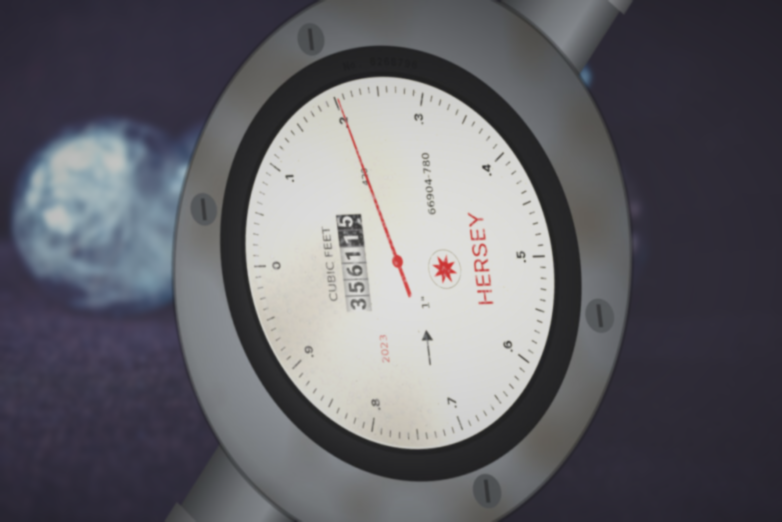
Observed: value=356115.20 unit=ft³
